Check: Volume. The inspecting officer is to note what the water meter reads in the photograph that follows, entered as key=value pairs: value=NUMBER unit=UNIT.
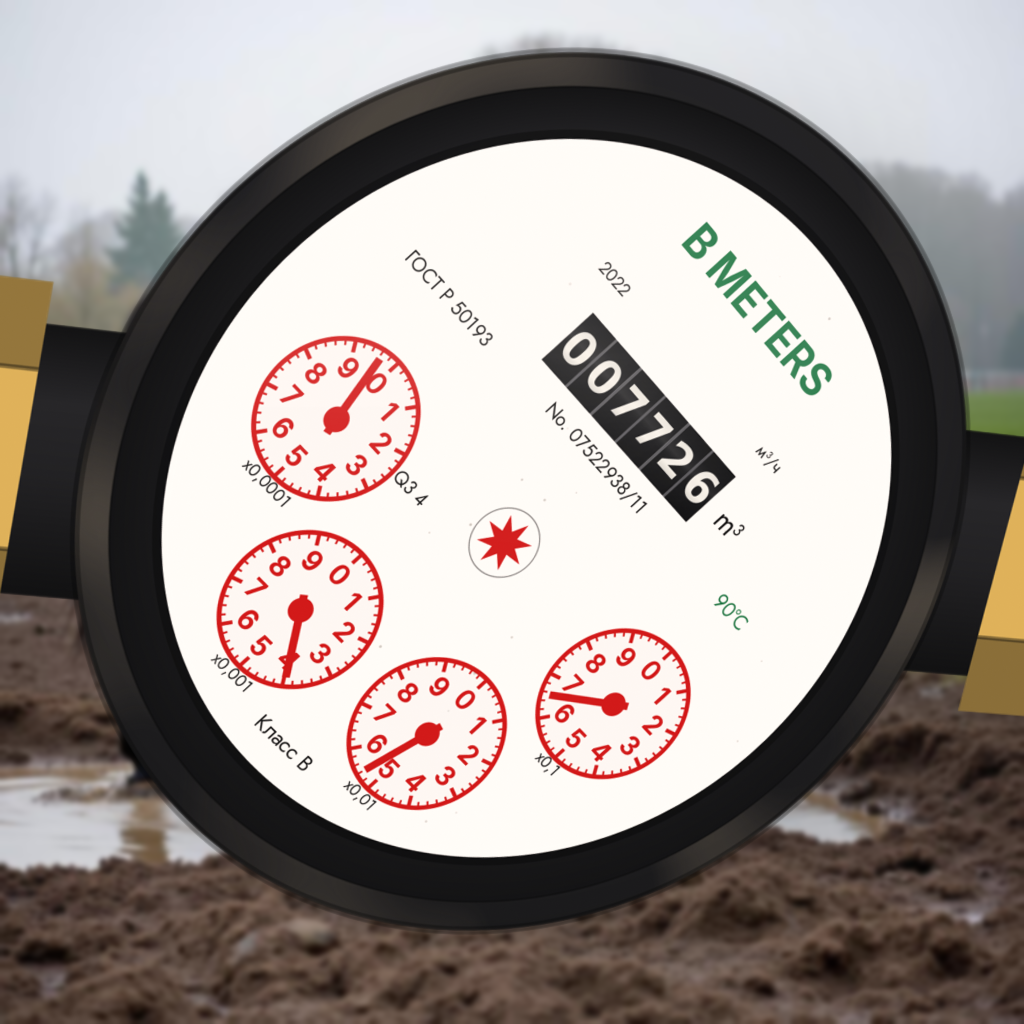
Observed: value=7726.6539 unit=m³
